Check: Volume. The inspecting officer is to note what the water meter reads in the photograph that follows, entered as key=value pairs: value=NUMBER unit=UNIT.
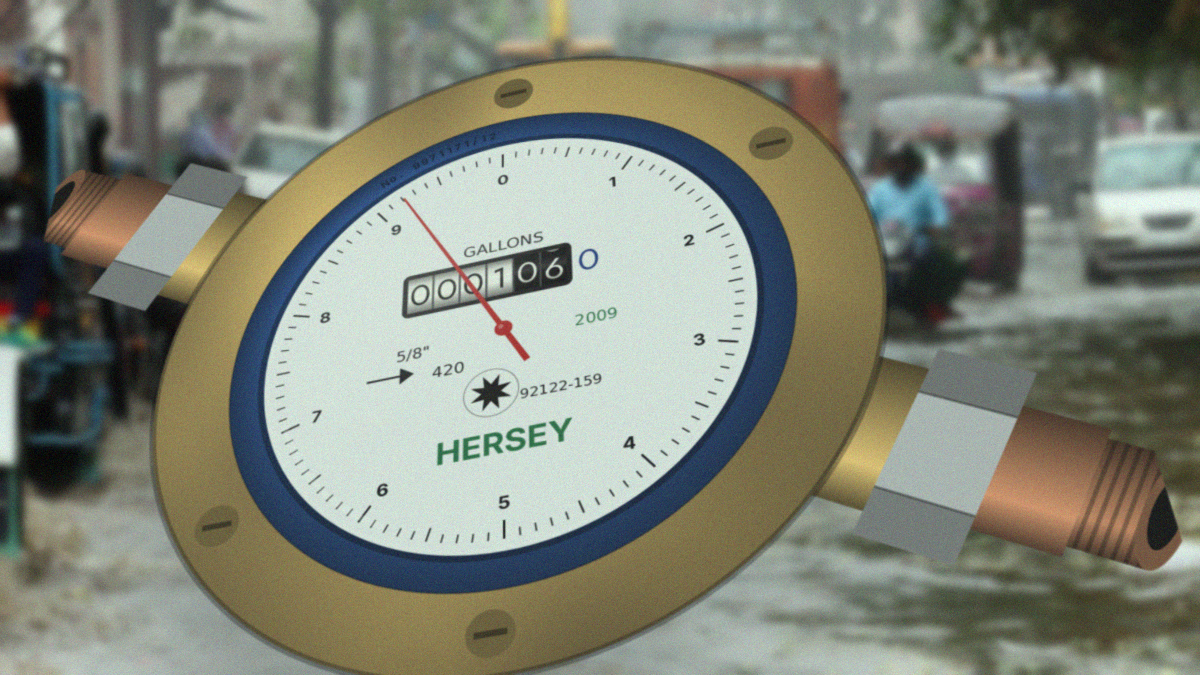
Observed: value=1059.2 unit=gal
